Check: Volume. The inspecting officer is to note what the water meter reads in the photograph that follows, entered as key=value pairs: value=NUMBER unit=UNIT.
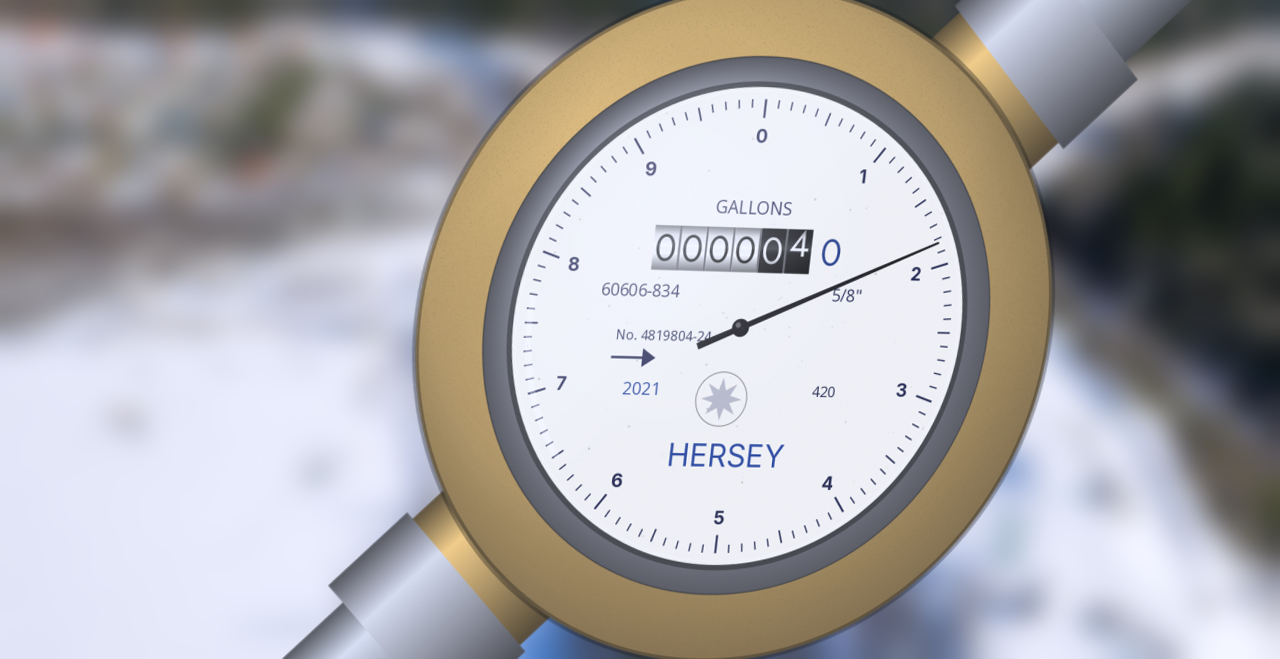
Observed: value=41.8 unit=gal
